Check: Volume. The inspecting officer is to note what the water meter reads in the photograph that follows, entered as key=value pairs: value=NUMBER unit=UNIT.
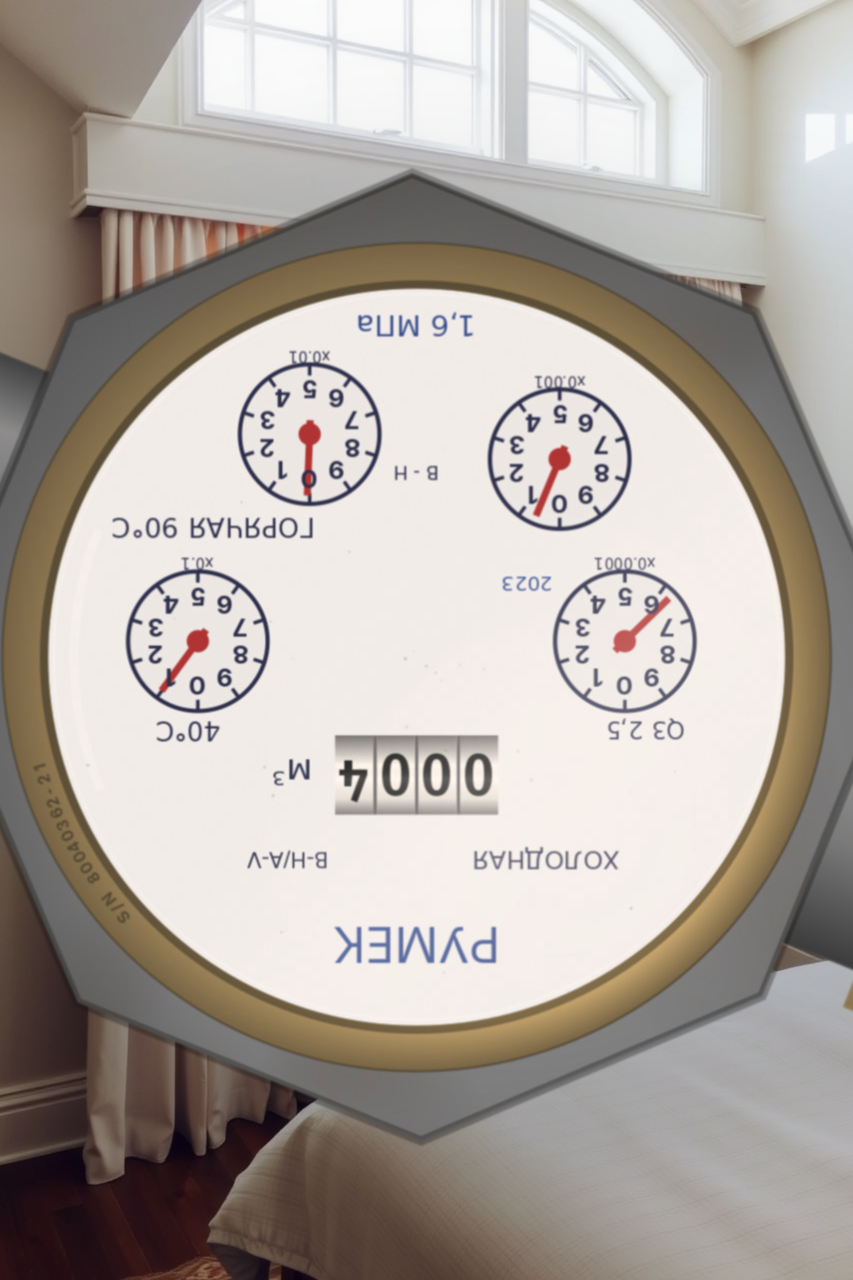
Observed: value=4.1006 unit=m³
